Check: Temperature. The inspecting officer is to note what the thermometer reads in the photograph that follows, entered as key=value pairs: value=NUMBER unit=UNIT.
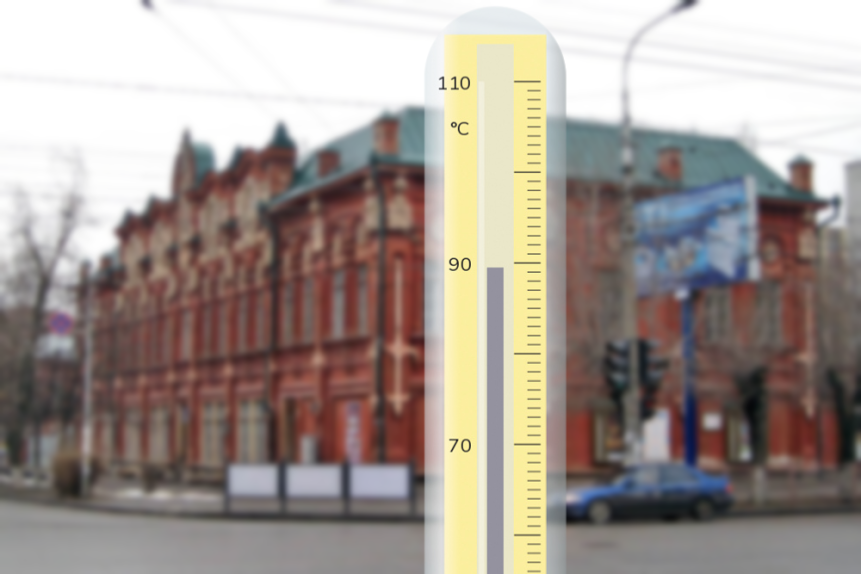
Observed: value=89.5 unit=°C
